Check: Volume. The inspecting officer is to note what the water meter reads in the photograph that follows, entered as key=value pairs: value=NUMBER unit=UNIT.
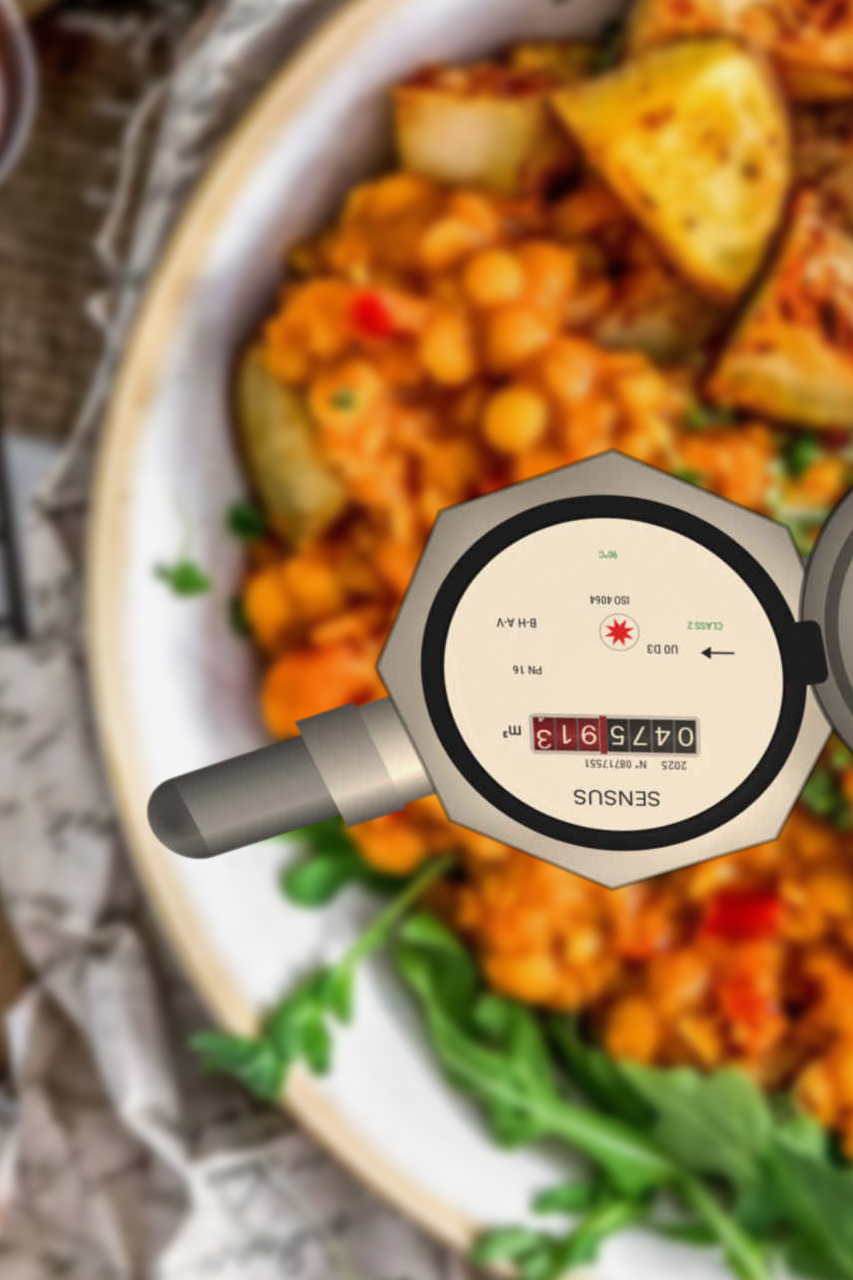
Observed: value=475.913 unit=m³
